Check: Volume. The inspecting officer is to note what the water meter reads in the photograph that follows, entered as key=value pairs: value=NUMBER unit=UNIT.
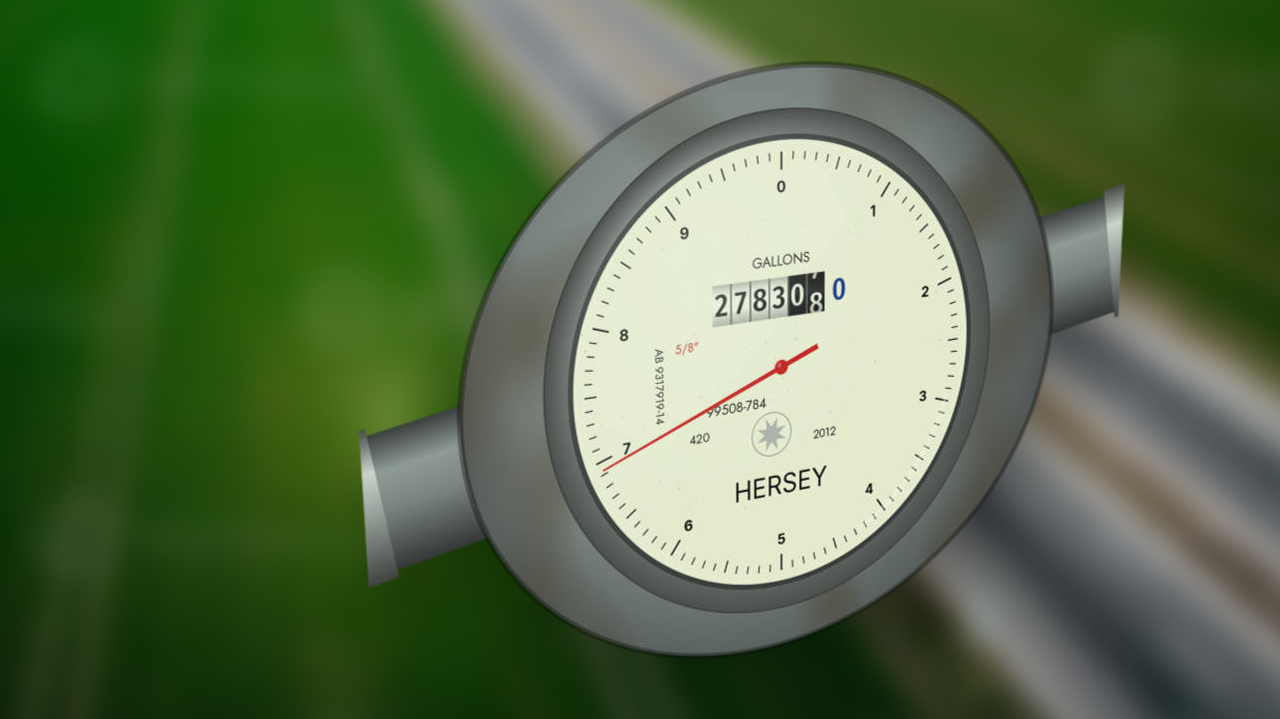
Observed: value=2783076.9 unit=gal
